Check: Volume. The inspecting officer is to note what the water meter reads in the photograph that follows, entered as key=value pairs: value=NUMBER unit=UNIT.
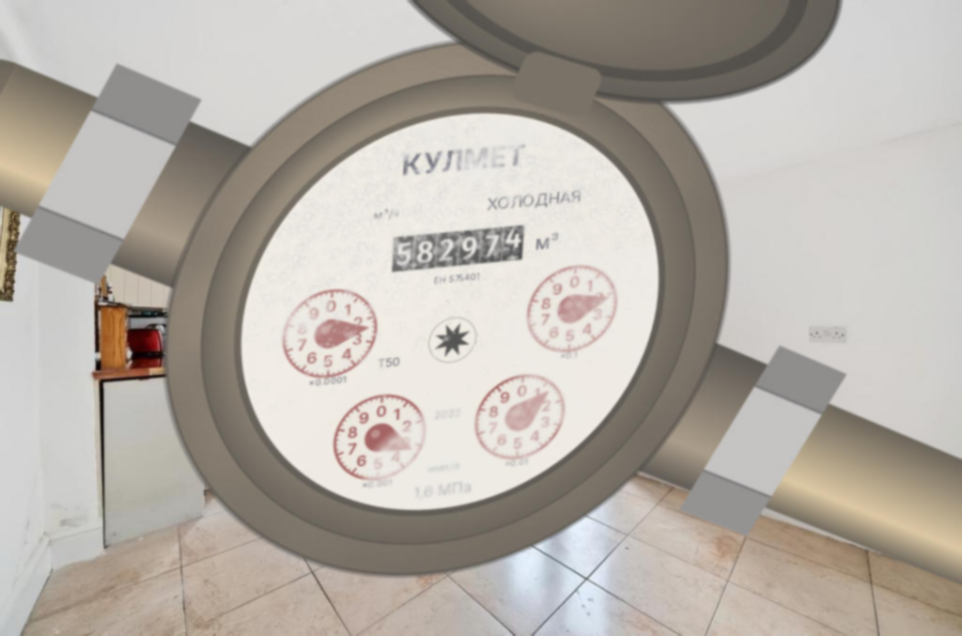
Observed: value=582974.2132 unit=m³
